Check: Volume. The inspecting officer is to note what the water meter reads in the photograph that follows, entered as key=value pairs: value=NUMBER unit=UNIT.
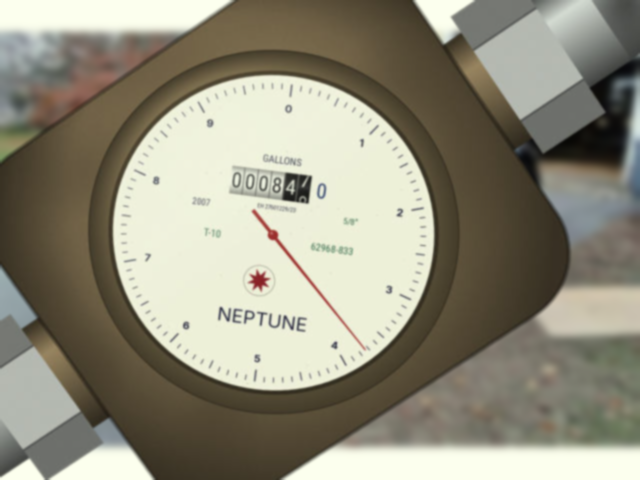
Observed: value=8473.7 unit=gal
